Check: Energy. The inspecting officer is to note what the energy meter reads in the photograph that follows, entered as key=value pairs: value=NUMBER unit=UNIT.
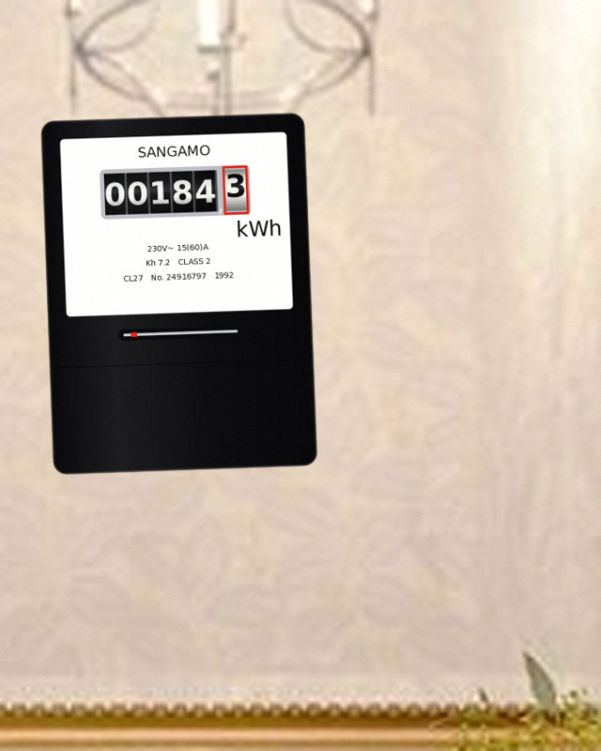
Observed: value=184.3 unit=kWh
